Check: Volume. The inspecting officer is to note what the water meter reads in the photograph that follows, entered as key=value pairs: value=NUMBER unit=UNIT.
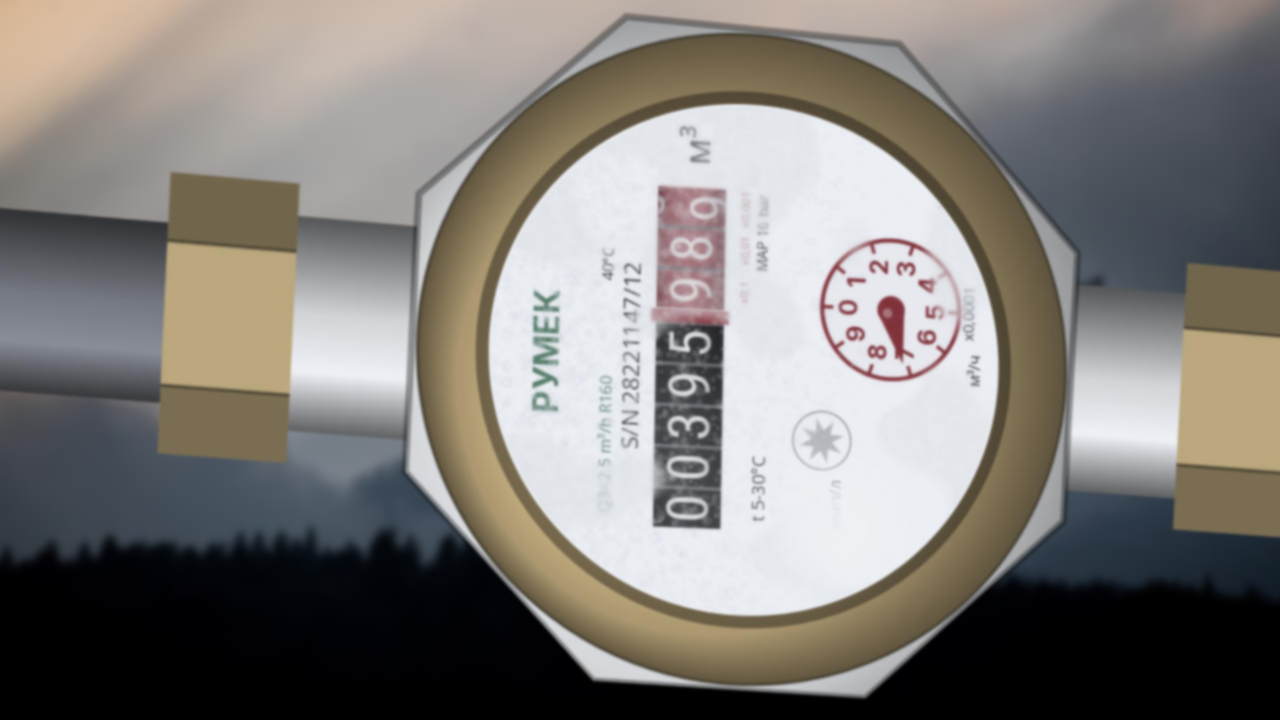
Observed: value=395.9887 unit=m³
